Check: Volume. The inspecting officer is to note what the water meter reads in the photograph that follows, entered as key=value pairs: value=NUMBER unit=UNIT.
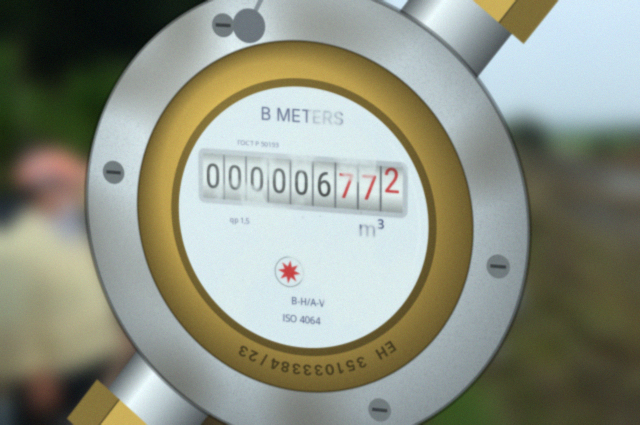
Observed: value=6.772 unit=m³
